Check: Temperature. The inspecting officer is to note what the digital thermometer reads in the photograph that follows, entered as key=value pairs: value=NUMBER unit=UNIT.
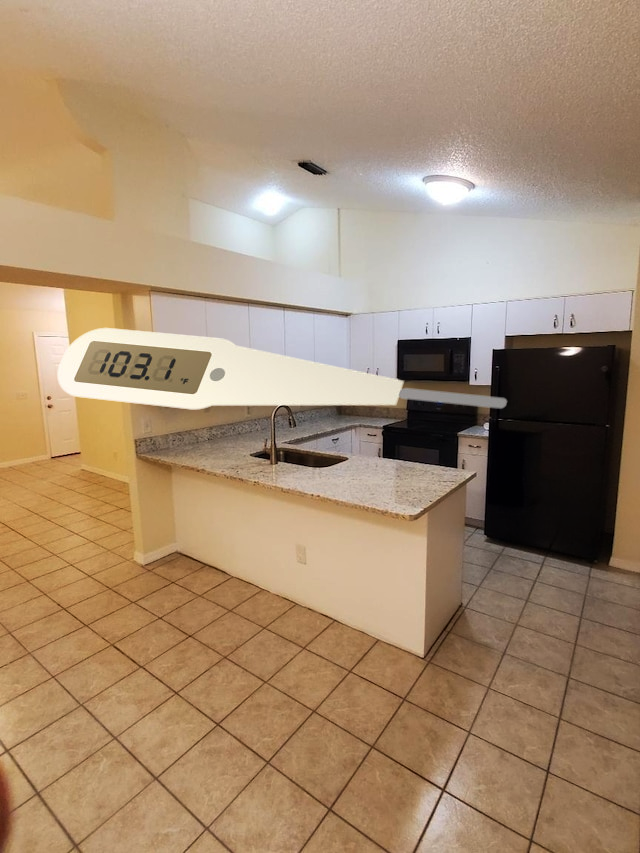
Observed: value=103.1 unit=°F
